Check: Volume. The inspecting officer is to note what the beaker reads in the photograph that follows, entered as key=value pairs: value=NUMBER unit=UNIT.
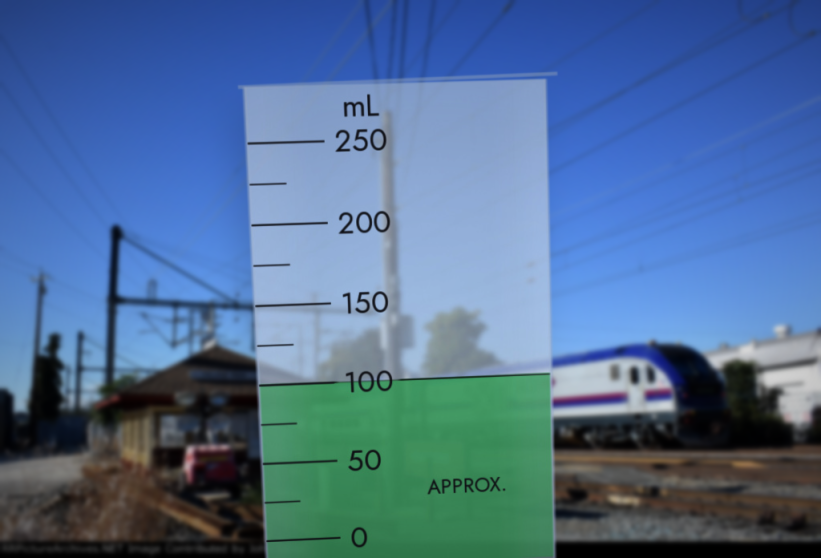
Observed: value=100 unit=mL
